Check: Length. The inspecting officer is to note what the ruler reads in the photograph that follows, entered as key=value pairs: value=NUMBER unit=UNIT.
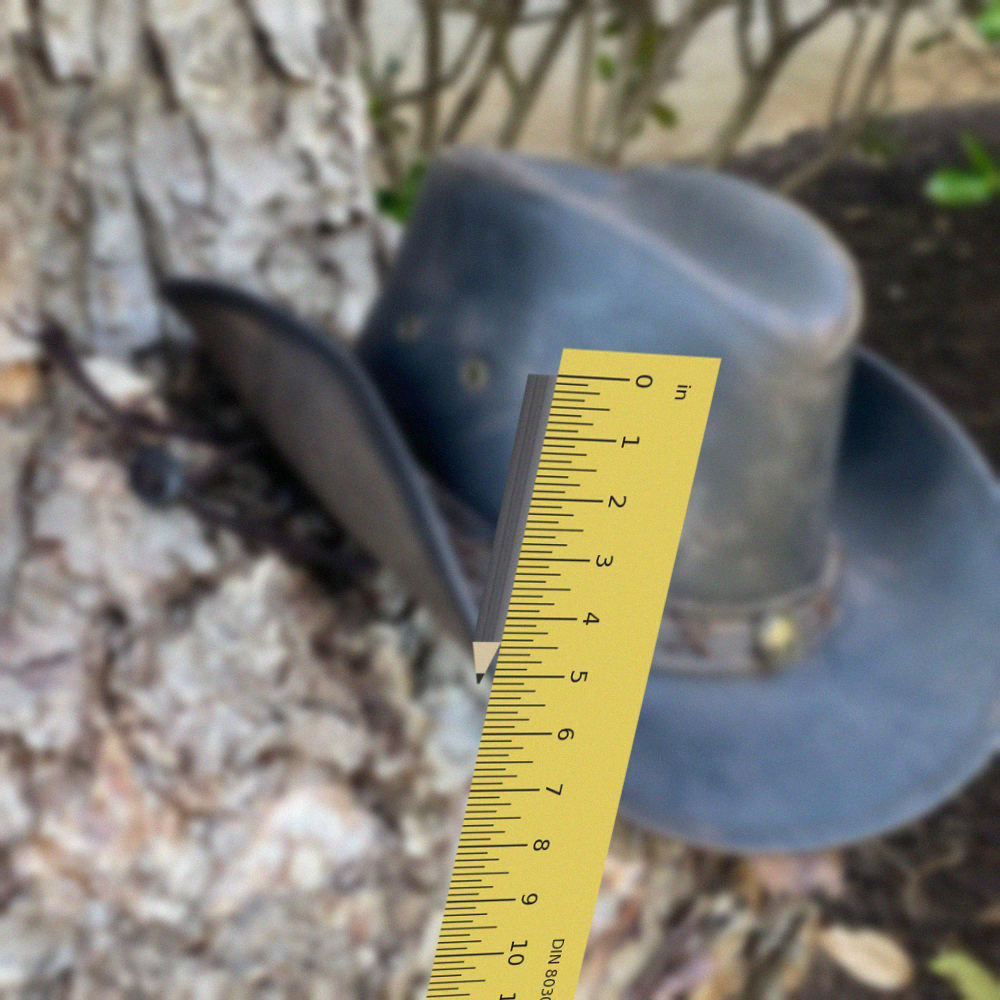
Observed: value=5.125 unit=in
